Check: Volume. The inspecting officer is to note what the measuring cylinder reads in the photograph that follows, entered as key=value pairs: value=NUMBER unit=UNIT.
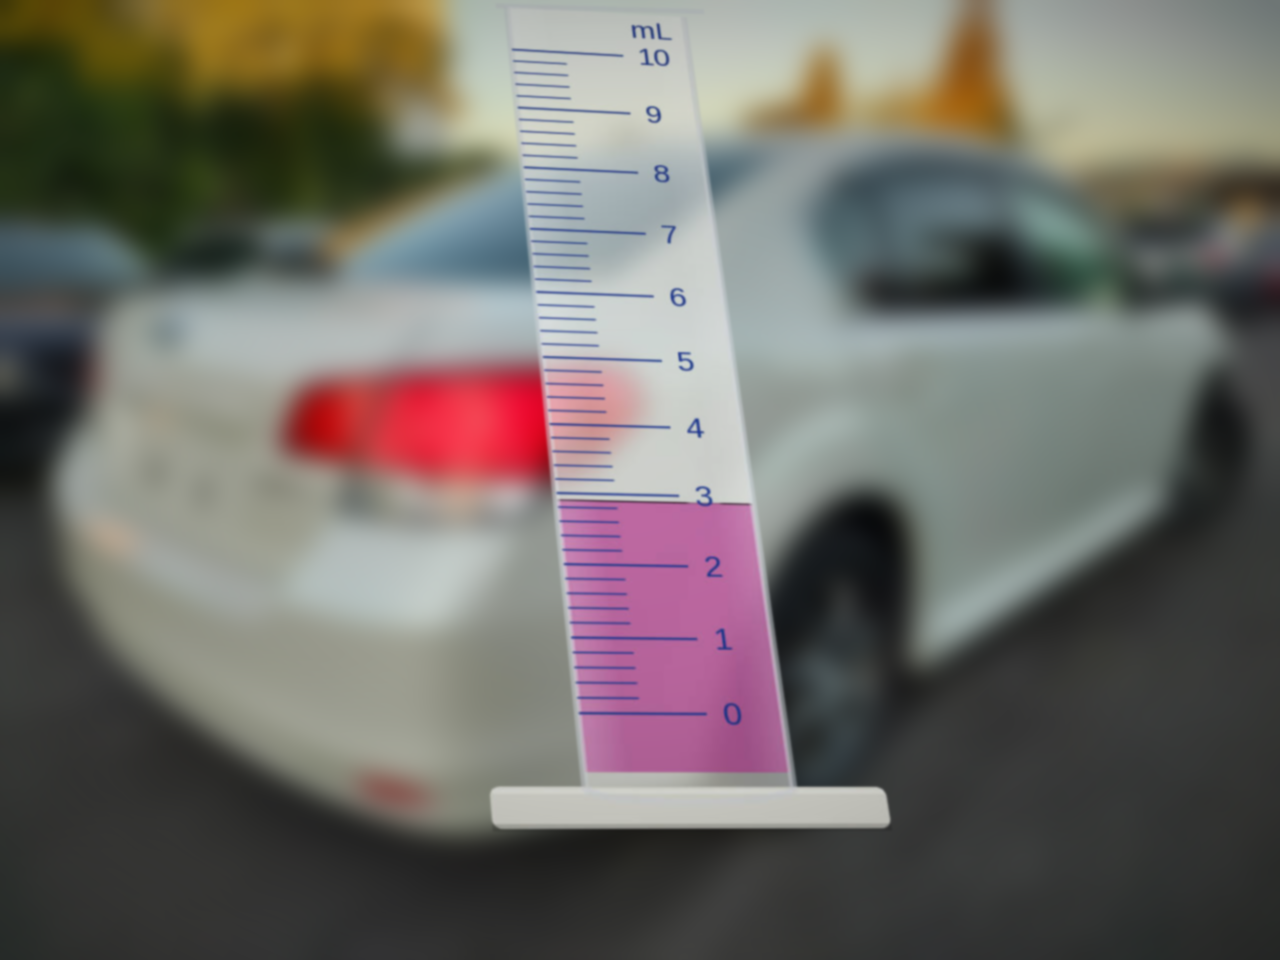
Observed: value=2.9 unit=mL
